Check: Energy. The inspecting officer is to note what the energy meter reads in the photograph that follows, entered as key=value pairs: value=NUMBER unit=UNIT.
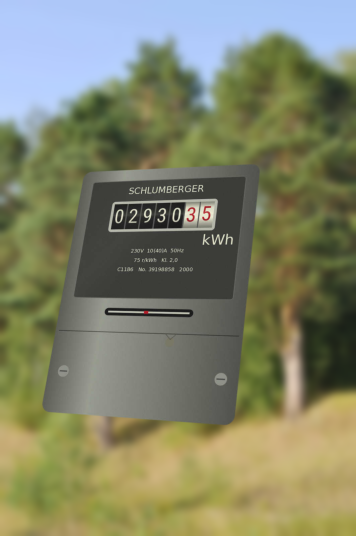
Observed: value=2930.35 unit=kWh
